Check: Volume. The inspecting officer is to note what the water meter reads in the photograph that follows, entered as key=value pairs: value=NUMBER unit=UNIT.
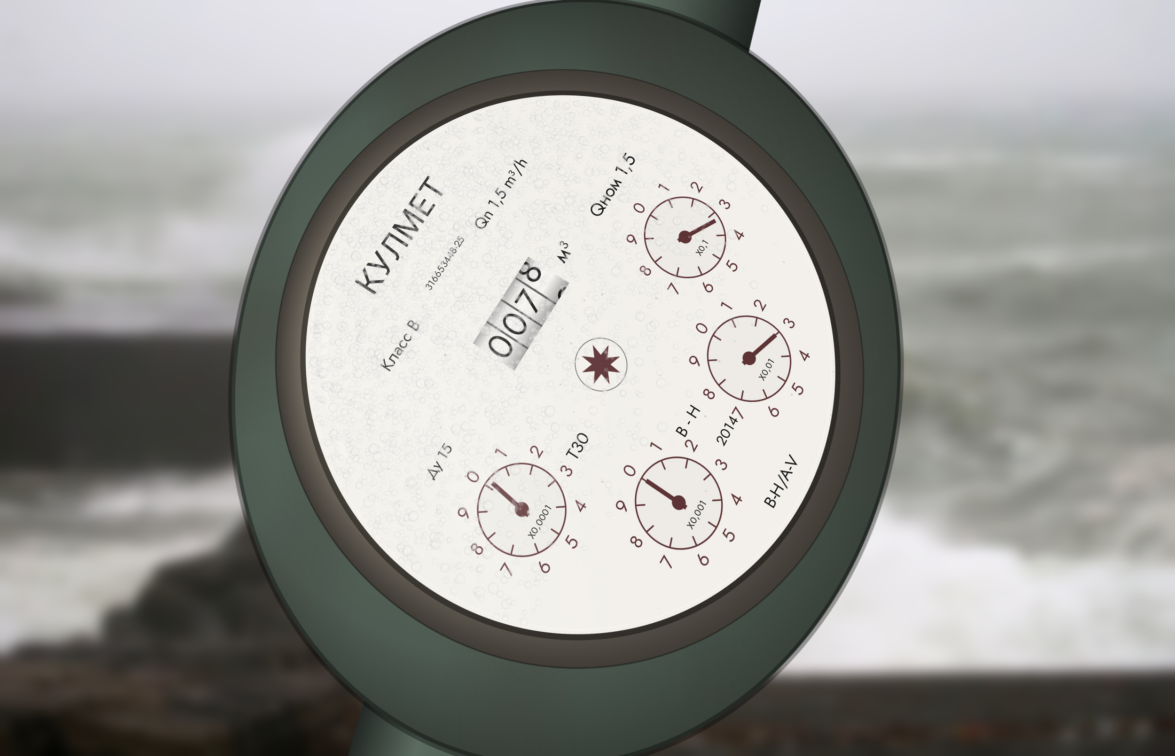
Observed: value=78.3300 unit=m³
